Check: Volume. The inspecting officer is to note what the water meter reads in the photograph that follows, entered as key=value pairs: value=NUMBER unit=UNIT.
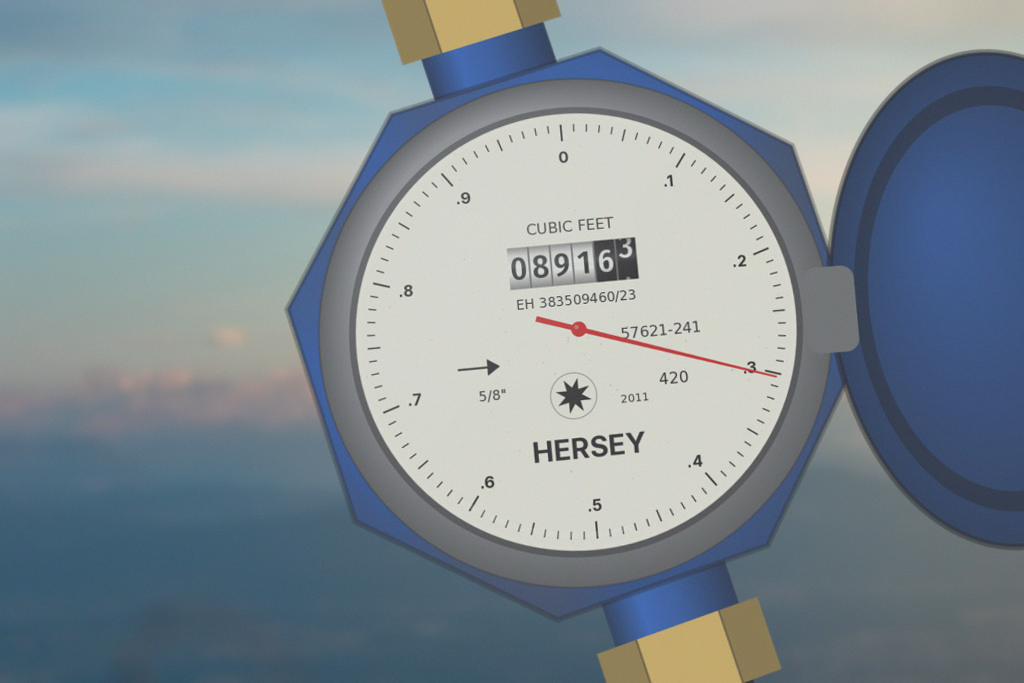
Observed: value=89163.30 unit=ft³
